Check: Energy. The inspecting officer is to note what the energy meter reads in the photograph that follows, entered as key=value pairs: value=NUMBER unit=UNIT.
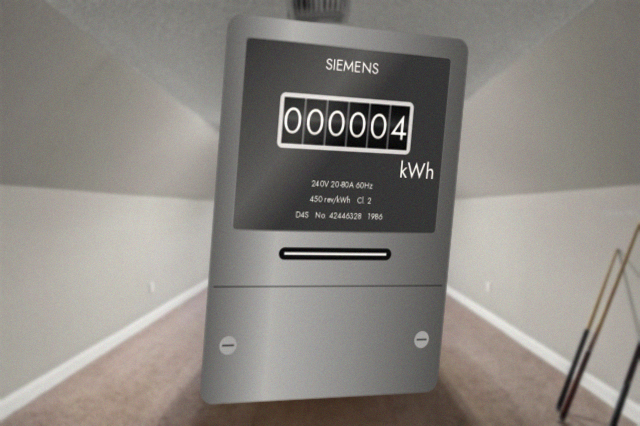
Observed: value=4 unit=kWh
